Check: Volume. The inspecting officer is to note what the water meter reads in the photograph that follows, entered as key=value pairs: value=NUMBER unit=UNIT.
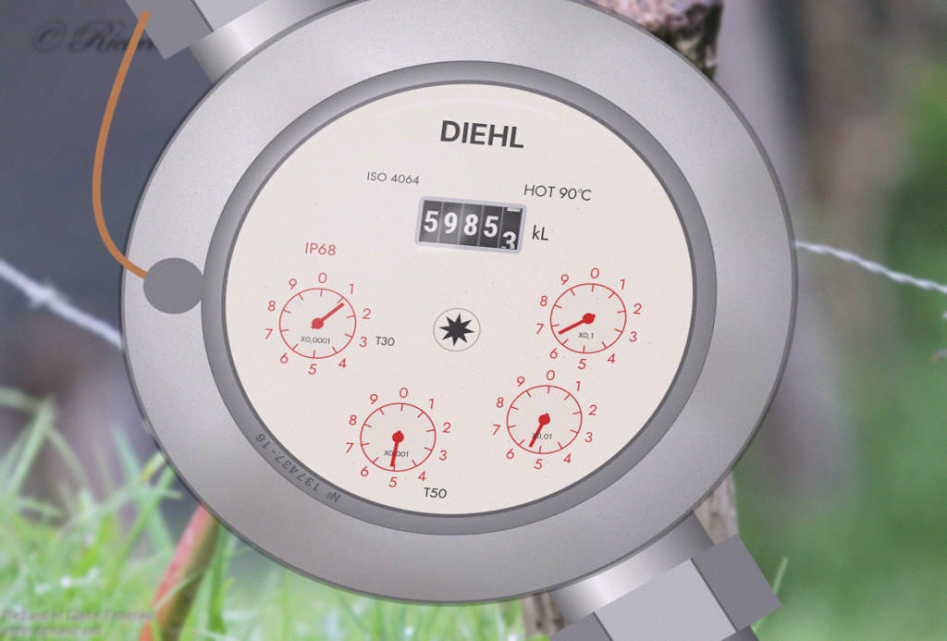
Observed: value=59852.6551 unit=kL
